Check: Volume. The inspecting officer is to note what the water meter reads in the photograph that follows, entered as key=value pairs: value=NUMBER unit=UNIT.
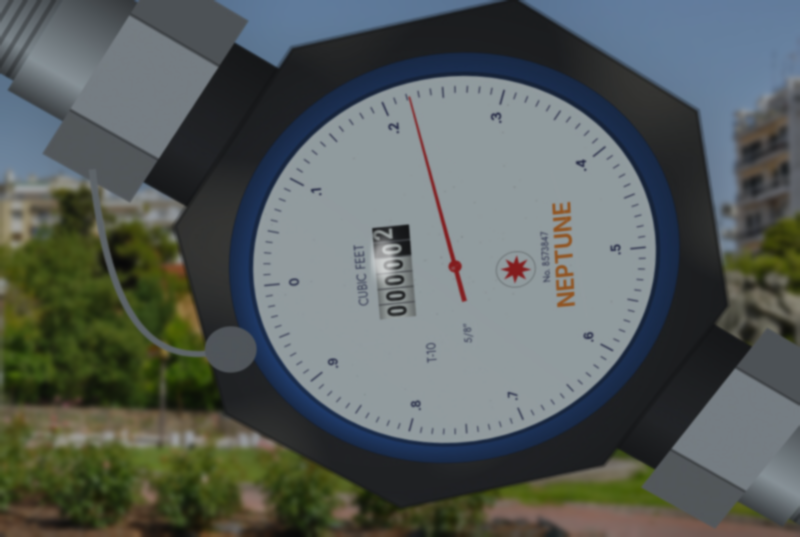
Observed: value=2.22 unit=ft³
